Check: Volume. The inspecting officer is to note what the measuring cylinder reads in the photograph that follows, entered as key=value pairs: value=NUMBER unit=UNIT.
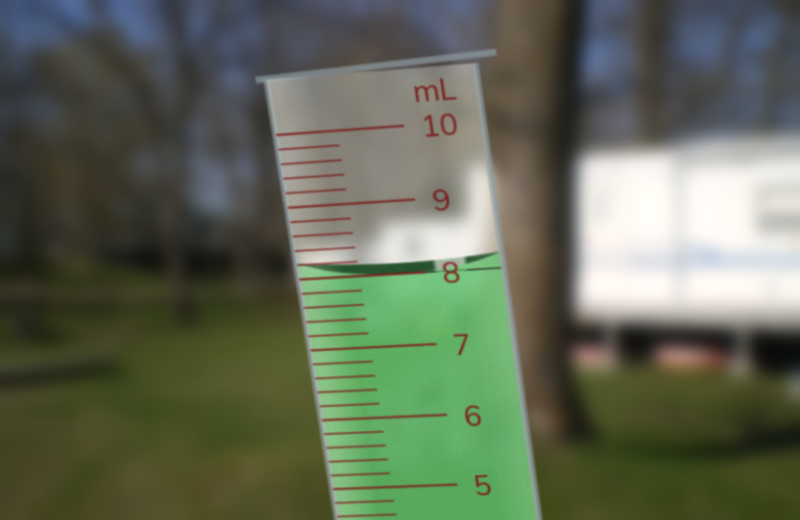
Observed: value=8 unit=mL
